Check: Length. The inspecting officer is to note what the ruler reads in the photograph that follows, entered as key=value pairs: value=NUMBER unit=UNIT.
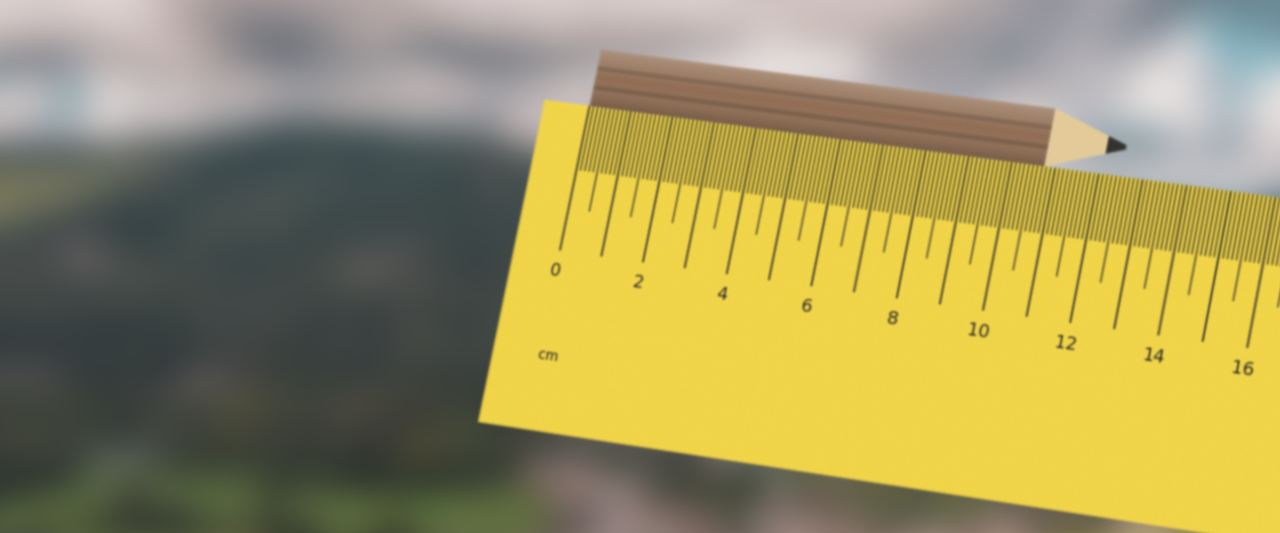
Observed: value=12.5 unit=cm
